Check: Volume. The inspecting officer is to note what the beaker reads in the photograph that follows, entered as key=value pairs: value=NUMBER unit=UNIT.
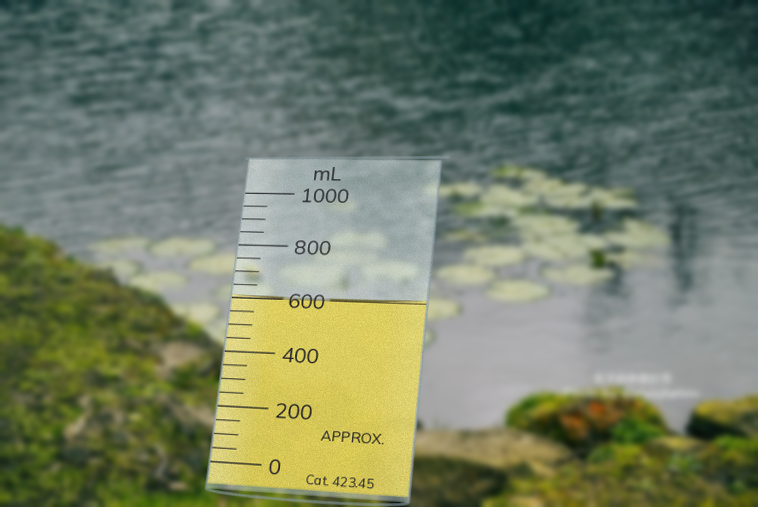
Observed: value=600 unit=mL
